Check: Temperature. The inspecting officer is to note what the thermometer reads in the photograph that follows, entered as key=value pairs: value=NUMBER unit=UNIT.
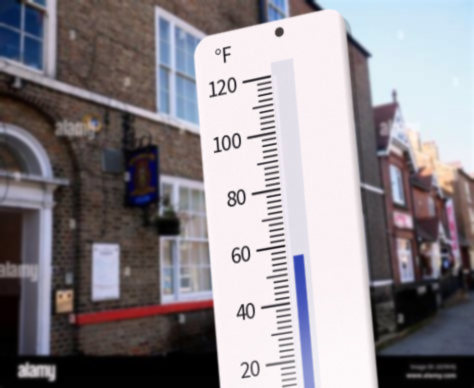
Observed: value=56 unit=°F
